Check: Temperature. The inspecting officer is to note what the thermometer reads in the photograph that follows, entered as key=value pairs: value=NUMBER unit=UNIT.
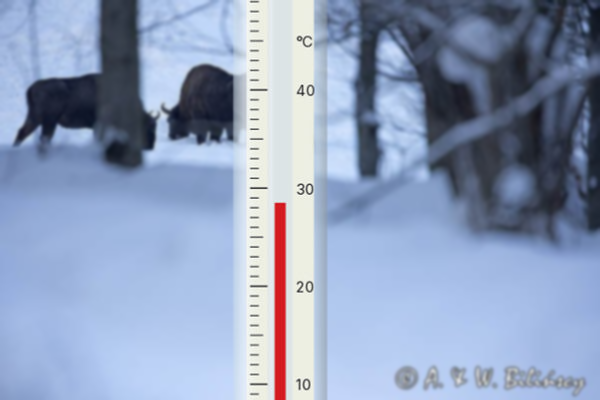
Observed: value=28.5 unit=°C
